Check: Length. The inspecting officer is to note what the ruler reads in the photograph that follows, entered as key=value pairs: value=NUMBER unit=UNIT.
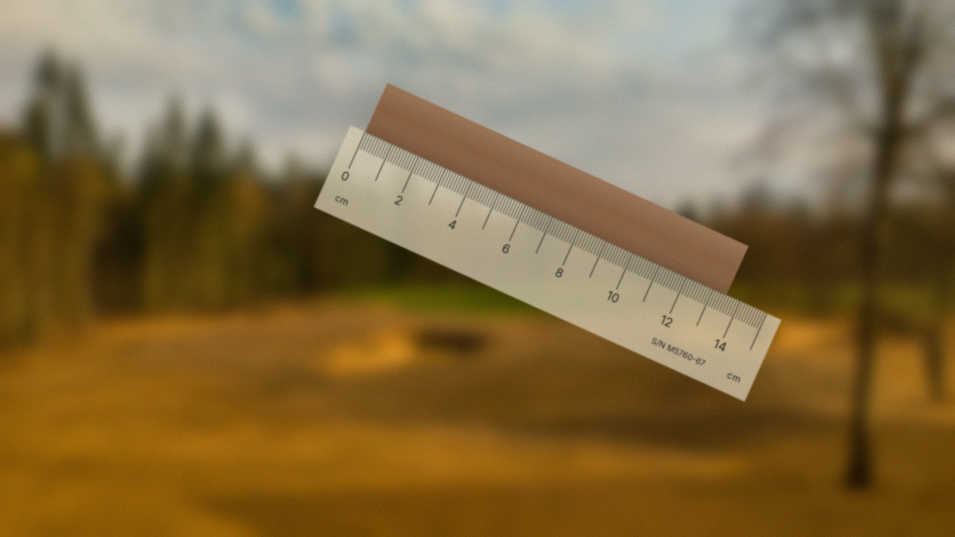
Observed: value=13.5 unit=cm
